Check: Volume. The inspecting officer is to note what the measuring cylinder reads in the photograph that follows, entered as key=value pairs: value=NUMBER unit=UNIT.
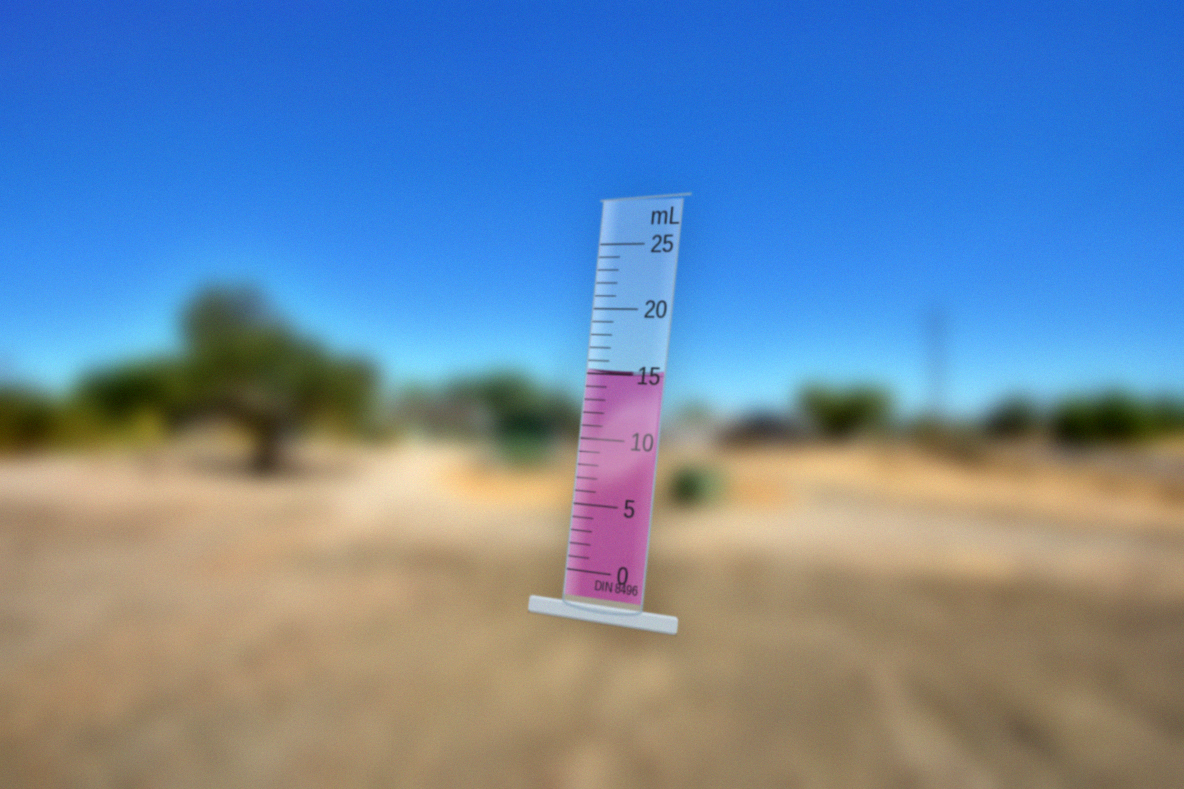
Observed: value=15 unit=mL
